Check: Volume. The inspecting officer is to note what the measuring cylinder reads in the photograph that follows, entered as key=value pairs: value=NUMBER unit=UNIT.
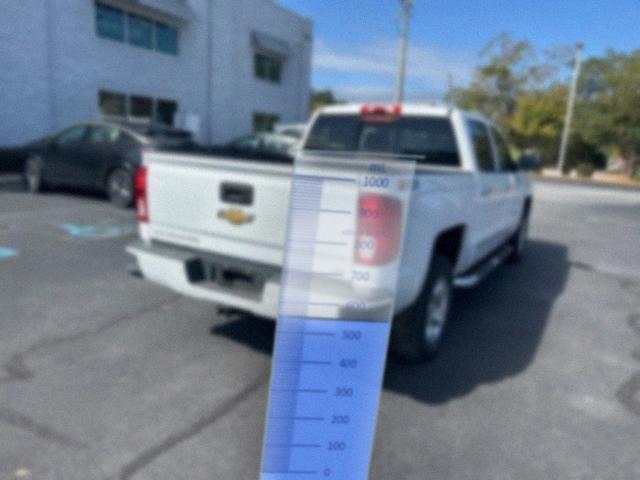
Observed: value=550 unit=mL
